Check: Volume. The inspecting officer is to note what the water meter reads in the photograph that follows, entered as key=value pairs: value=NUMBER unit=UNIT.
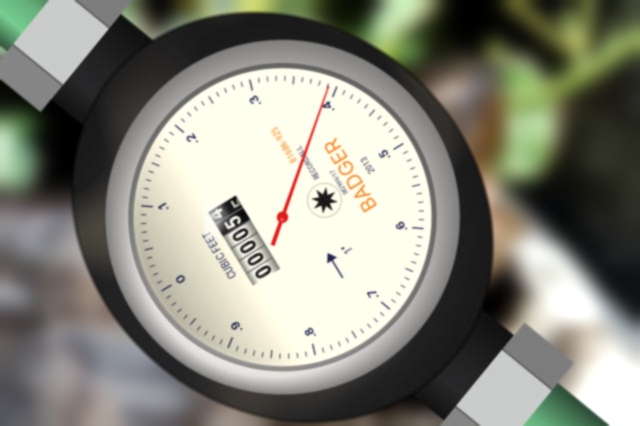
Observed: value=54.39 unit=ft³
